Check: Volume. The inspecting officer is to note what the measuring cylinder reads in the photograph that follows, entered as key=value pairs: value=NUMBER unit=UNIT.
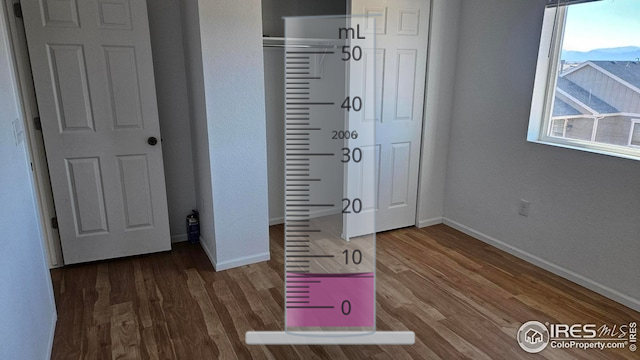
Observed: value=6 unit=mL
